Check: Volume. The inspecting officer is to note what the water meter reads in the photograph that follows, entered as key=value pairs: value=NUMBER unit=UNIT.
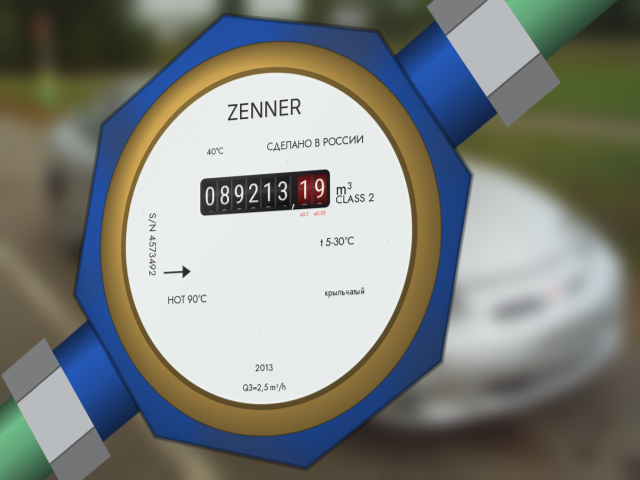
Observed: value=89213.19 unit=m³
